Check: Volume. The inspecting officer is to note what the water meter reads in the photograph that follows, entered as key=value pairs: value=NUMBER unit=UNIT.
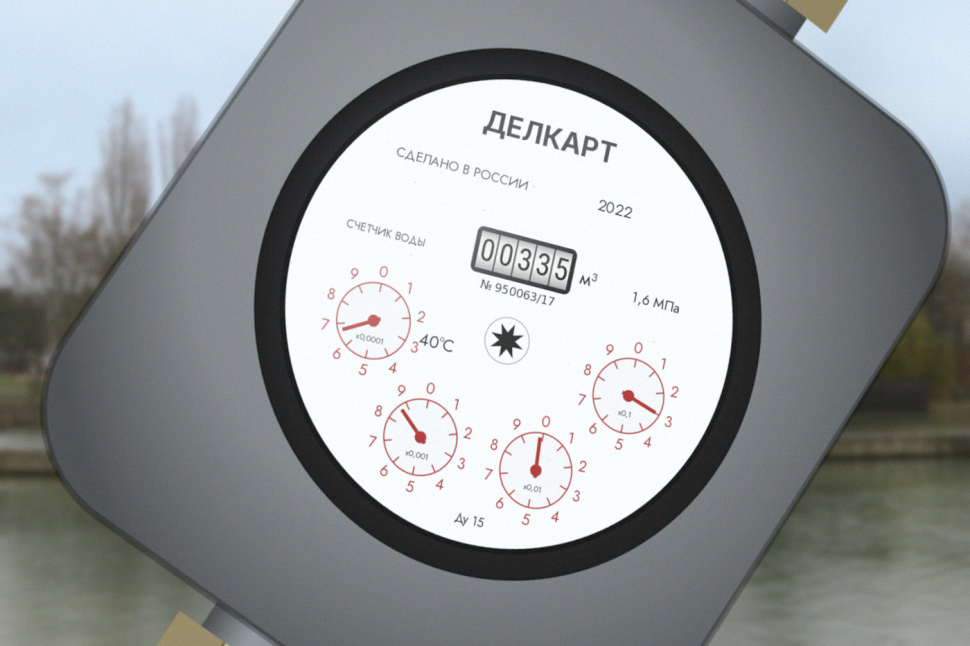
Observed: value=335.2986 unit=m³
